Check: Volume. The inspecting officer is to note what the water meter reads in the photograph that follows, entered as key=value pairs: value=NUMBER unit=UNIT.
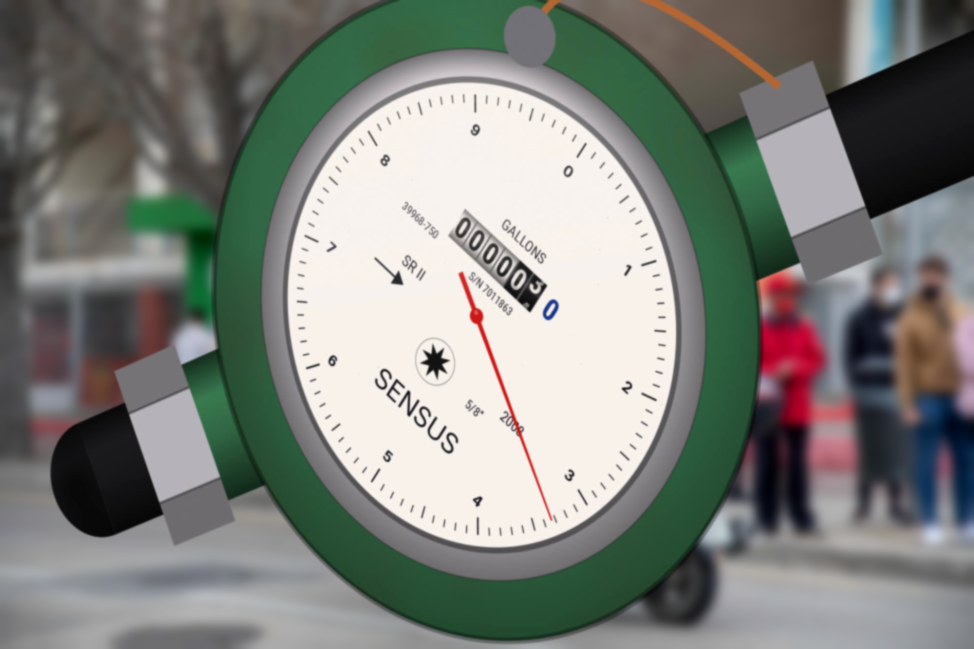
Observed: value=33.3 unit=gal
